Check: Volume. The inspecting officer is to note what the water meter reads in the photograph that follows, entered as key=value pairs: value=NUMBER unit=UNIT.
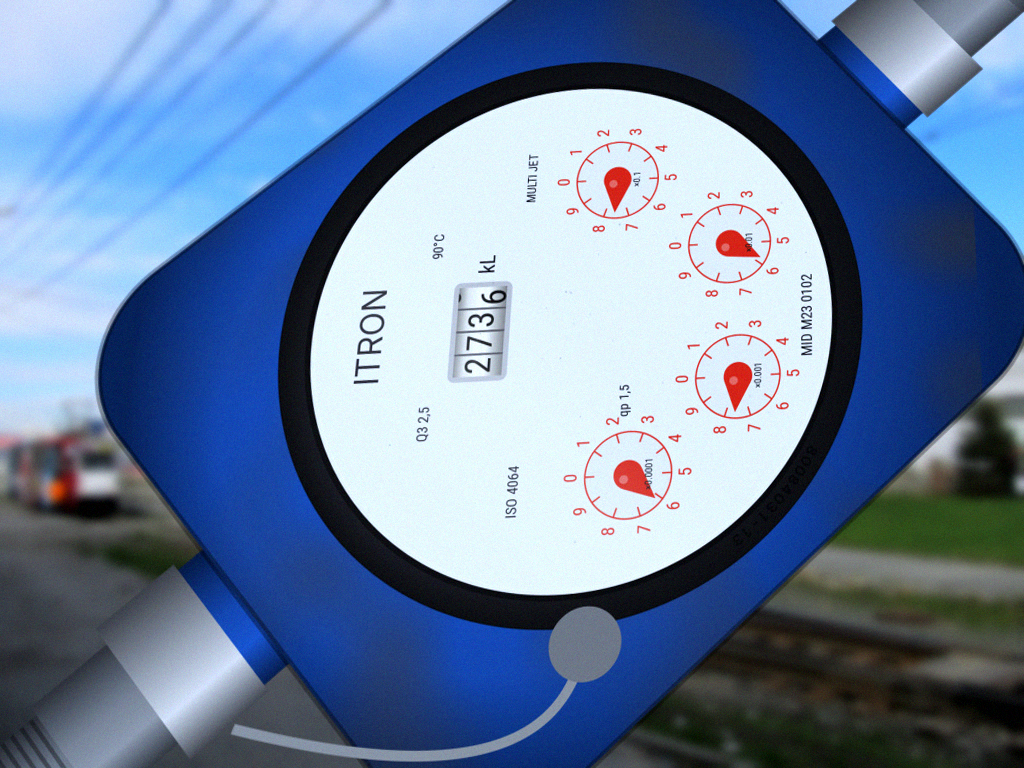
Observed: value=2735.7576 unit=kL
